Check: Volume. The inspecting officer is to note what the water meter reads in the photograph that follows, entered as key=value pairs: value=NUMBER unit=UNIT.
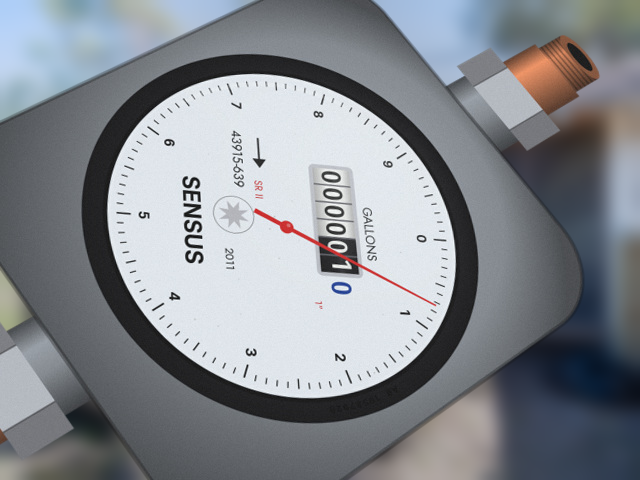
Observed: value=10.7 unit=gal
